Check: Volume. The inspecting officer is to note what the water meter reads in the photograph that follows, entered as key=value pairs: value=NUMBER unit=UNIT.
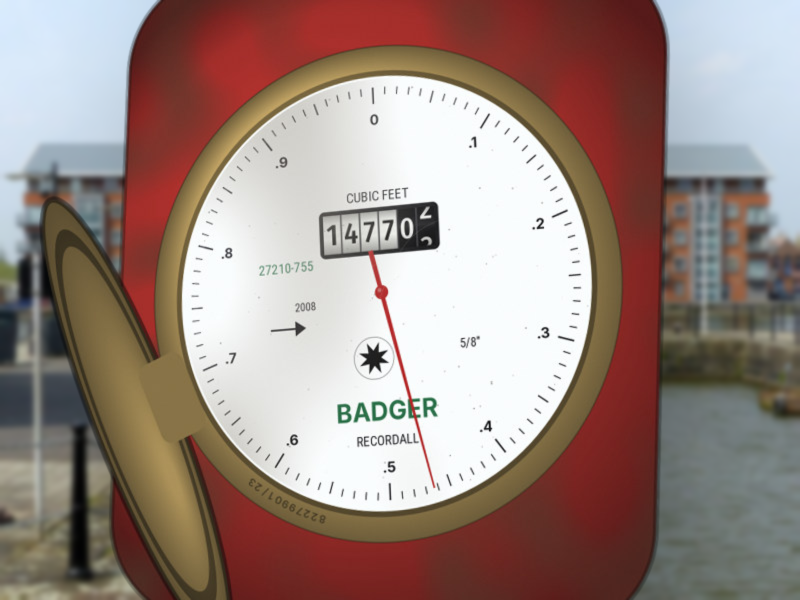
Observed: value=147702.46 unit=ft³
